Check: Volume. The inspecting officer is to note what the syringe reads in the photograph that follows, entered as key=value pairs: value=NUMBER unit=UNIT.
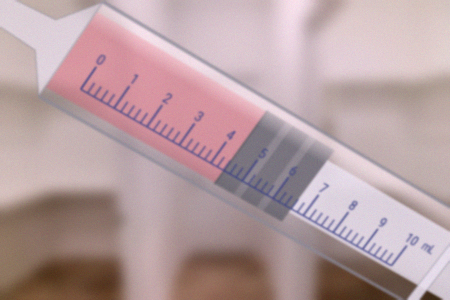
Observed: value=4.4 unit=mL
